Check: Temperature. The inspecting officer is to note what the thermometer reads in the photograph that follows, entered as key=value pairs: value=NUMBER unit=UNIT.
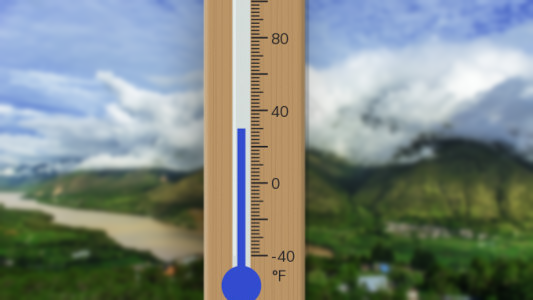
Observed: value=30 unit=°F
